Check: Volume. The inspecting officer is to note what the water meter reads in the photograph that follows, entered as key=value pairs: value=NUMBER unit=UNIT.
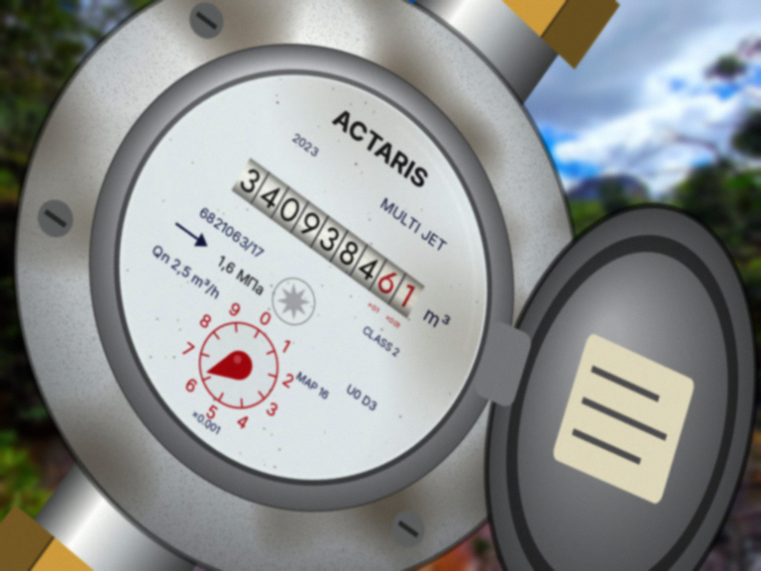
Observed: value=3409384.616 unit=m³
